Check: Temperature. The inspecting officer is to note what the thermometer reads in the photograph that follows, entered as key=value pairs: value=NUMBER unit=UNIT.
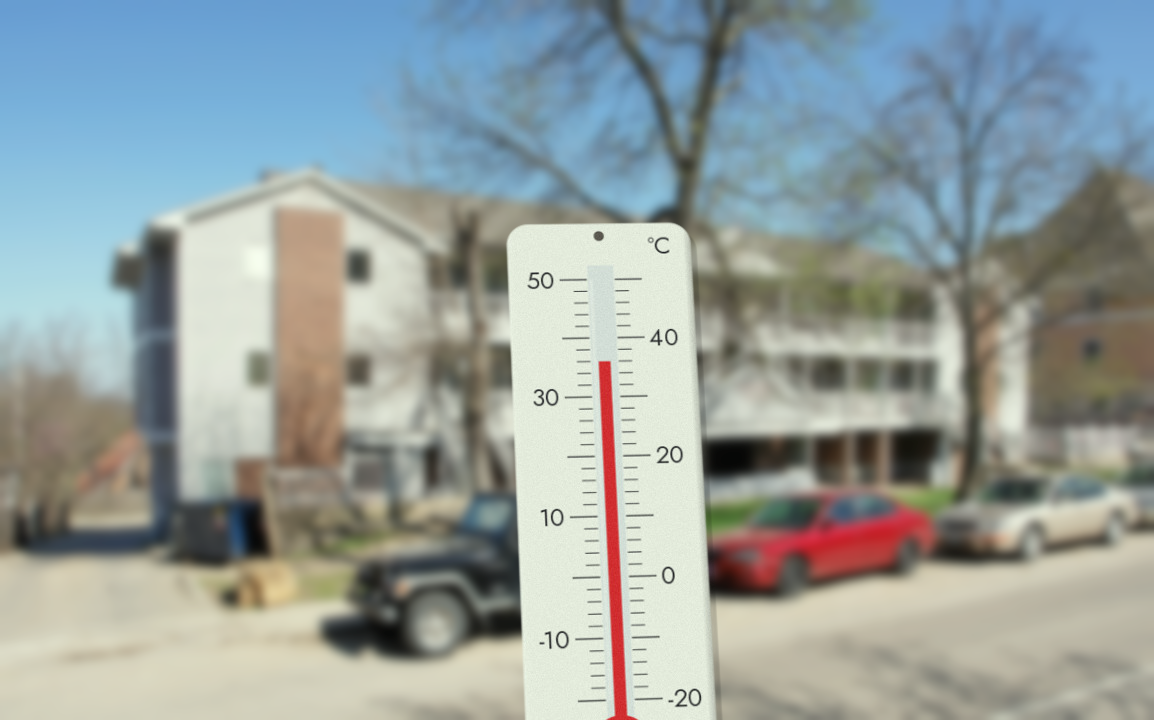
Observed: value=36 unit=°C
